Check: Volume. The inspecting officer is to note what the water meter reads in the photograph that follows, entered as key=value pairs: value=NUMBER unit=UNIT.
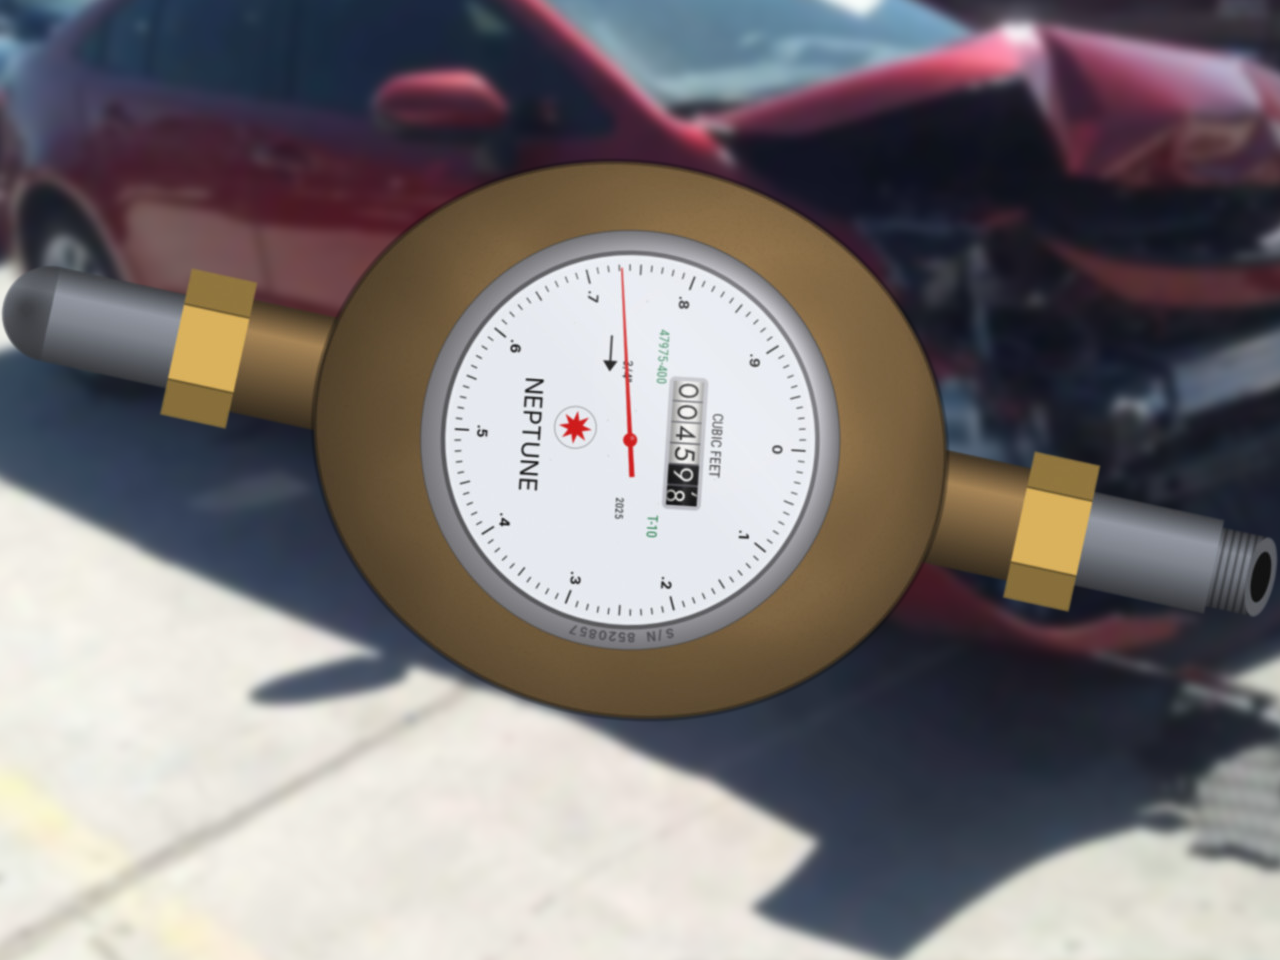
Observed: value=4597.73 unit=ft³
